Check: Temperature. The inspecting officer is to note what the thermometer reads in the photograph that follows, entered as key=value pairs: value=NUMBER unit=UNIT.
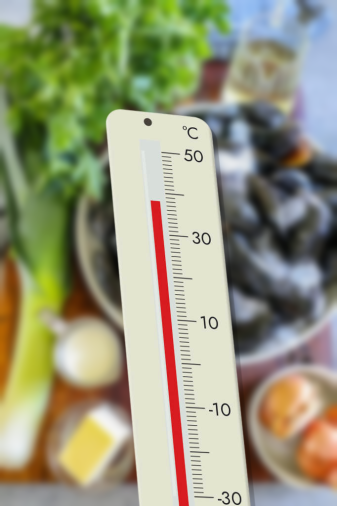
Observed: value=38 unit=°C
